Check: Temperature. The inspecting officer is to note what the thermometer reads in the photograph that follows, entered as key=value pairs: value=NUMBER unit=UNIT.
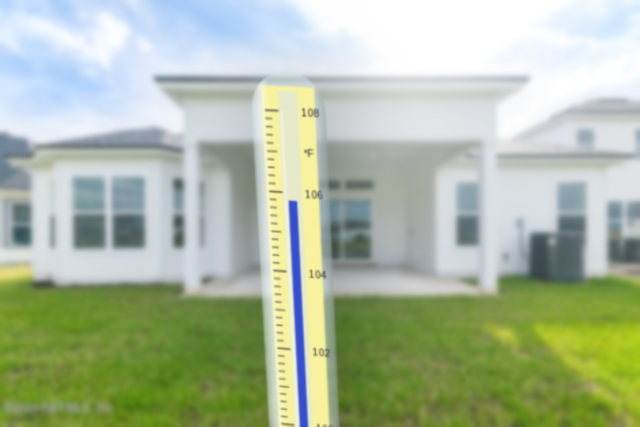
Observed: value=105.8 unit=°F
